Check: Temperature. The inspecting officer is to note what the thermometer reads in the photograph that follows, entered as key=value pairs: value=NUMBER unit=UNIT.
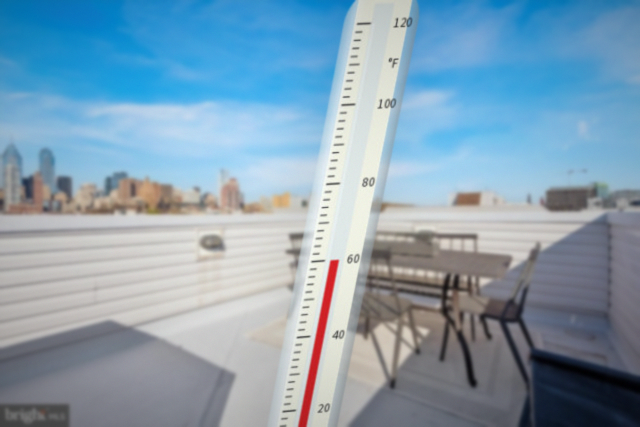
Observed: value=60 unit=°F
